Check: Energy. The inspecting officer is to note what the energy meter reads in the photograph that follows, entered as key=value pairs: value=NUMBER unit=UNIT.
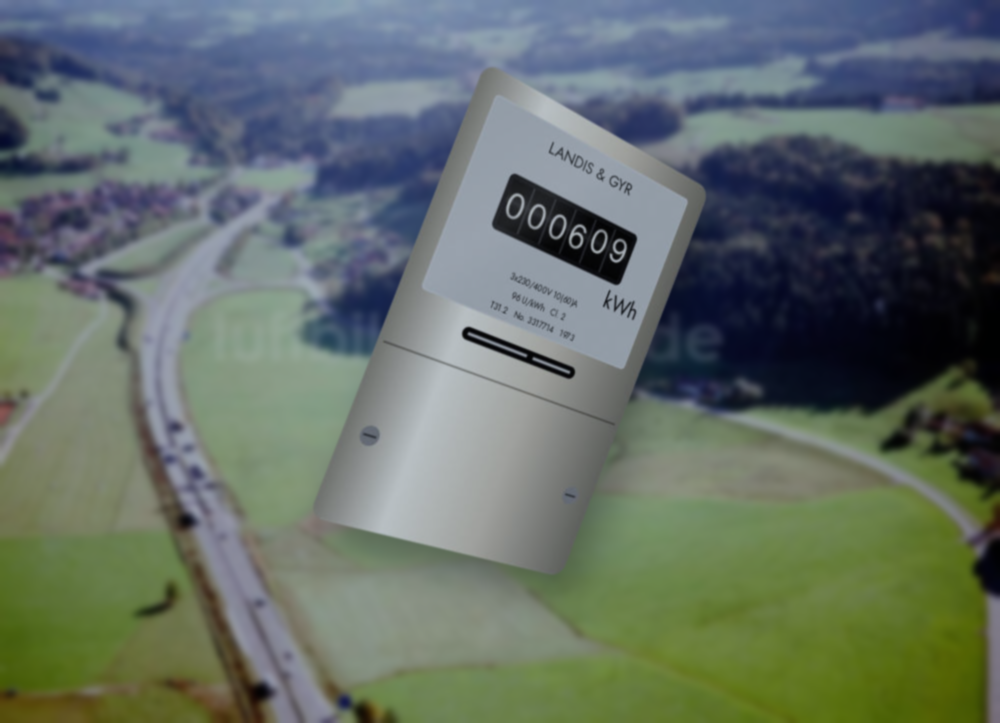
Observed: value=609 unit=kWh
